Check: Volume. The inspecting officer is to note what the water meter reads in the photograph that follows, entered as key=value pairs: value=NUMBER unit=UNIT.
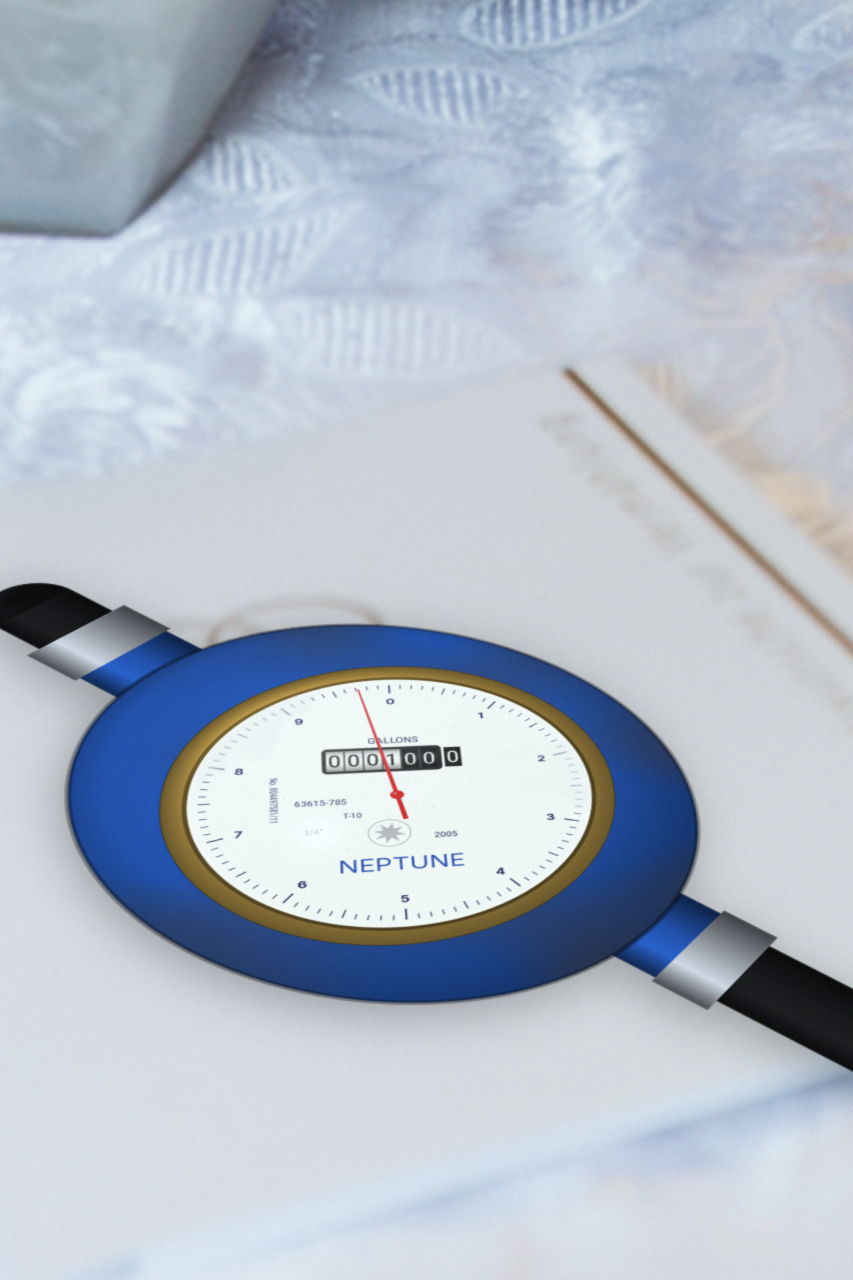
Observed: value=999.7 unit=gal
